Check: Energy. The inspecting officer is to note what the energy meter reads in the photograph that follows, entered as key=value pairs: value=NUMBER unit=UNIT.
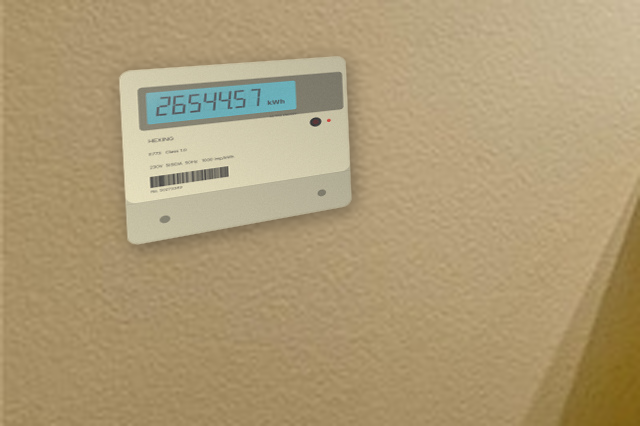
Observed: value=26544.57 unit=kWh
